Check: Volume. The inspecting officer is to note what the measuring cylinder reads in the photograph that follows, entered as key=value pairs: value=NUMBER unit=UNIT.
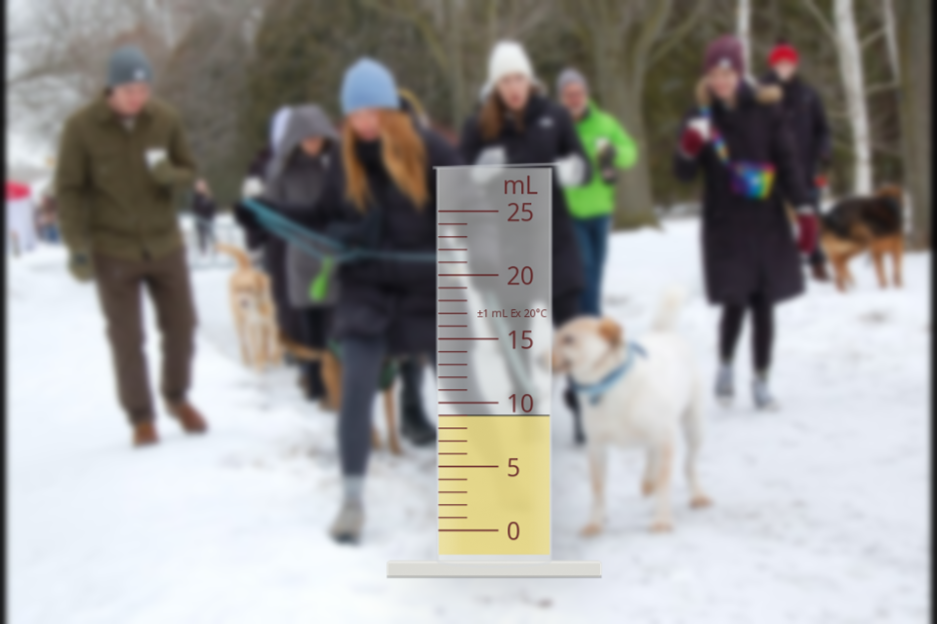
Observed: value=9 unit=mL
